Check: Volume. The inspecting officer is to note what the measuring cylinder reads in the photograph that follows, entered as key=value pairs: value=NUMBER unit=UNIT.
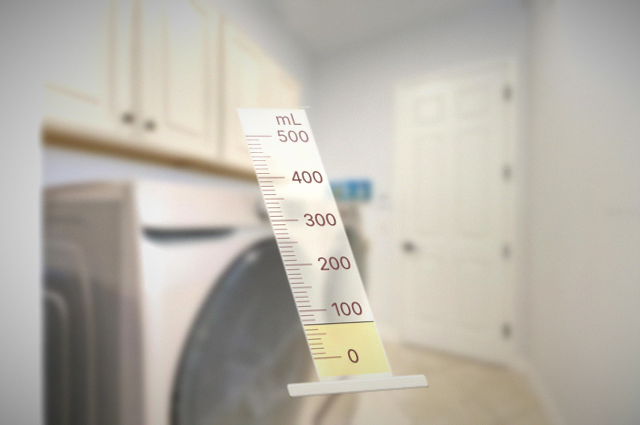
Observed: value=70 unit=mL
